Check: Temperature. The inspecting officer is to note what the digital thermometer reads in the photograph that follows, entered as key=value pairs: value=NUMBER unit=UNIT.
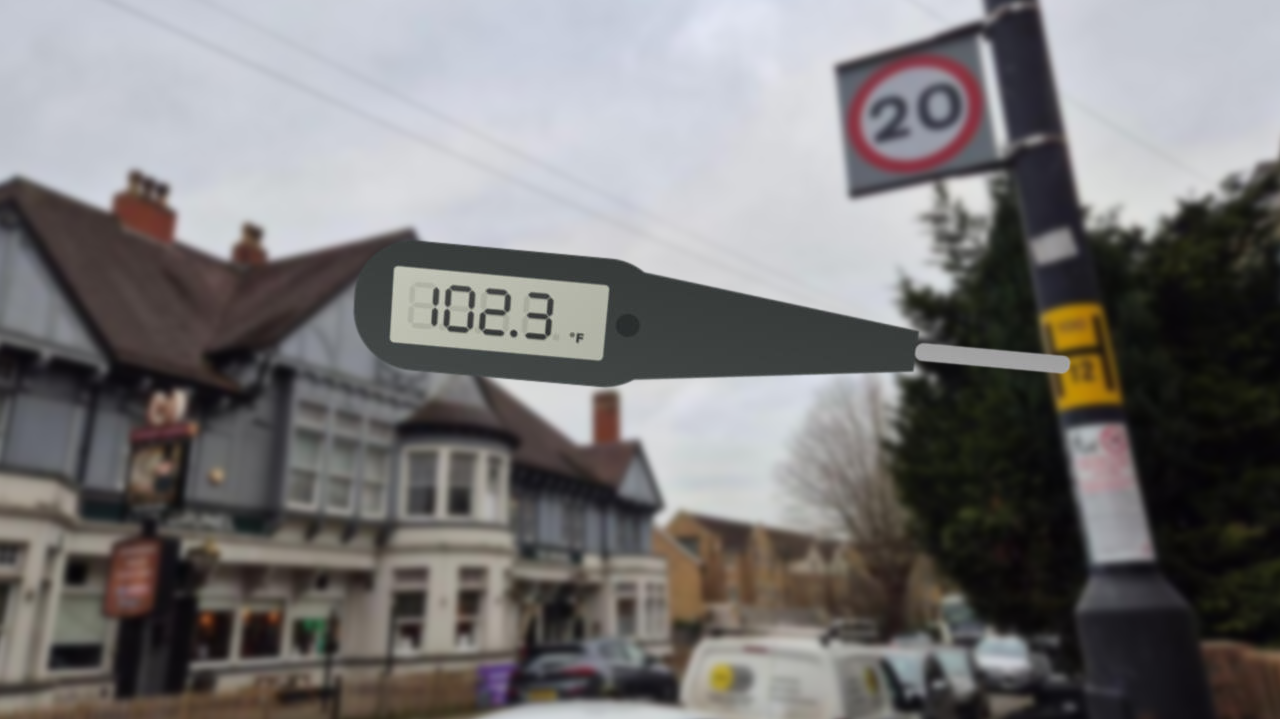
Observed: value=102.3 unit=°F
